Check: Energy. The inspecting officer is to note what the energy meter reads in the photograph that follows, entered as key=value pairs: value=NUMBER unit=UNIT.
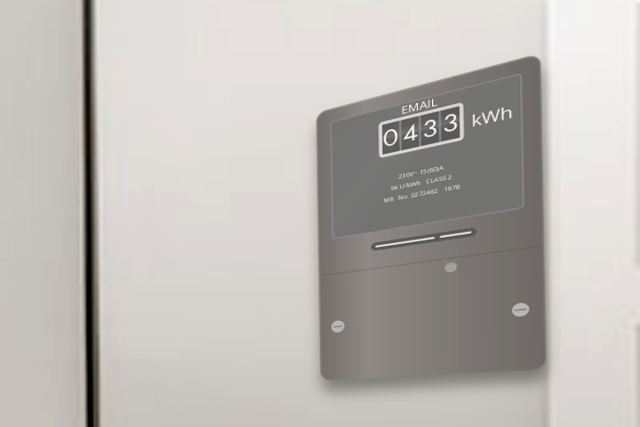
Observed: value=433 unit=kWh
